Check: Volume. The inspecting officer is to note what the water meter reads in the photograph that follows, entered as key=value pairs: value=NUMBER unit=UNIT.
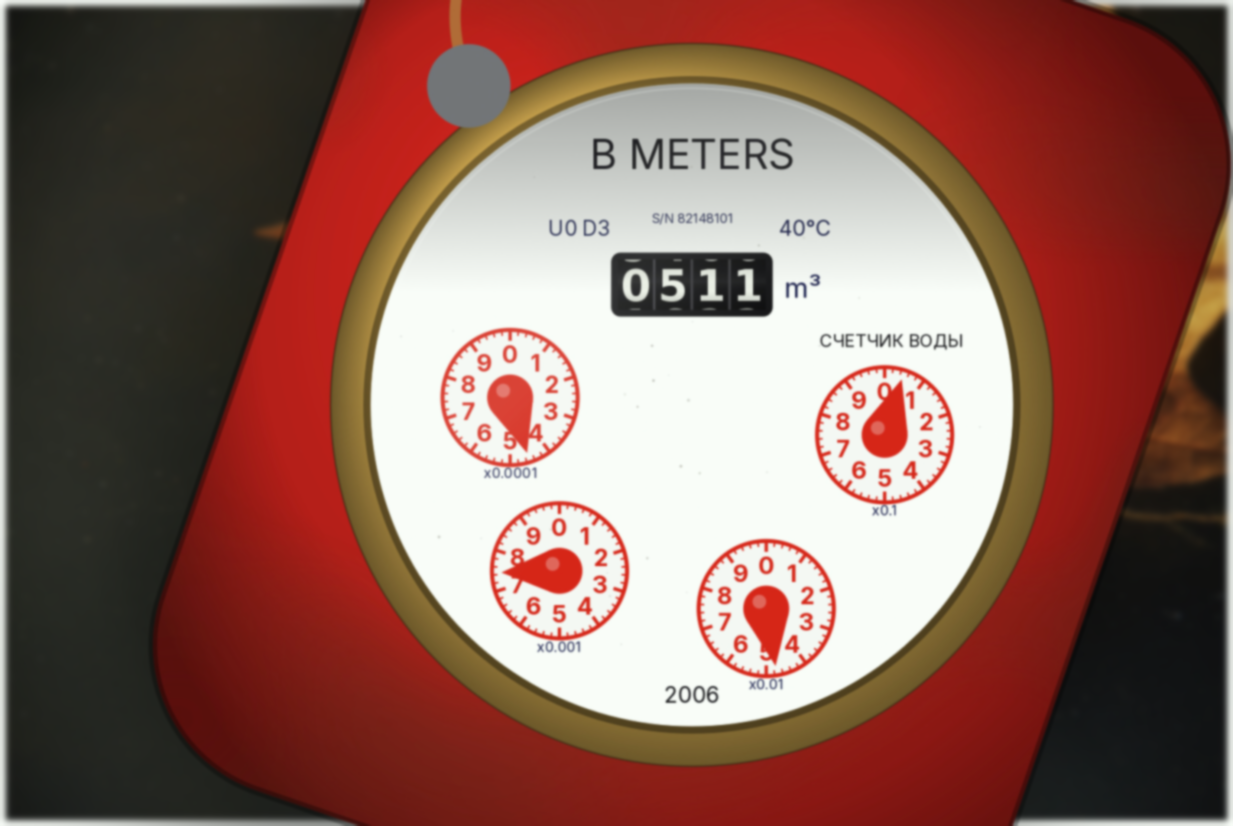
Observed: value=511.0474 unit=m³
